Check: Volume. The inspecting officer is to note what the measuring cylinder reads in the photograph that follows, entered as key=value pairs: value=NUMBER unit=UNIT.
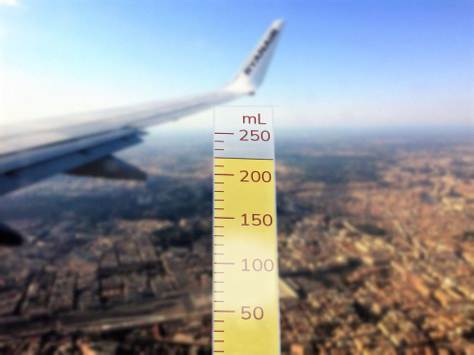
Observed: value=220 unit=mL
